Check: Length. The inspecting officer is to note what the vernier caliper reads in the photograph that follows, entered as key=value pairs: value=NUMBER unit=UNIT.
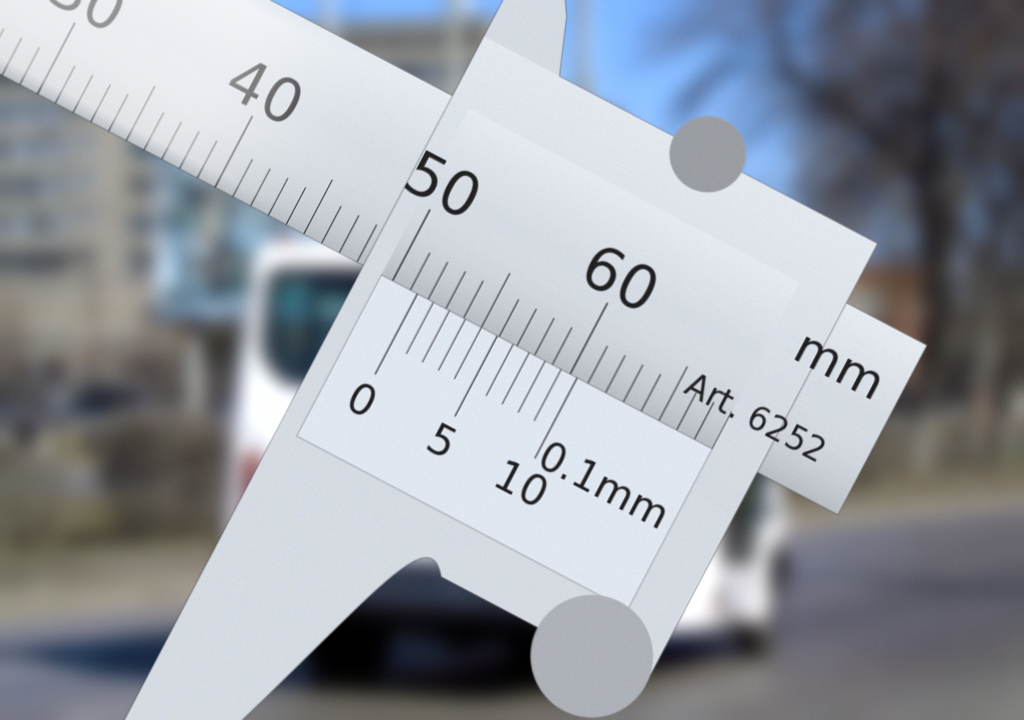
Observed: value=51.4 unit=mm
